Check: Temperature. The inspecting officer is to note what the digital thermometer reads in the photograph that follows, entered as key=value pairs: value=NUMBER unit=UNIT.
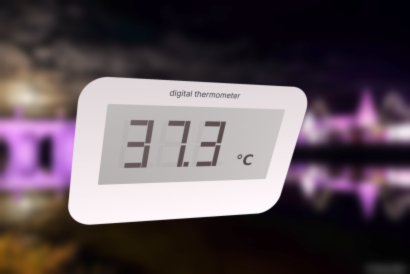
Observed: value=37.3 unit=°C
